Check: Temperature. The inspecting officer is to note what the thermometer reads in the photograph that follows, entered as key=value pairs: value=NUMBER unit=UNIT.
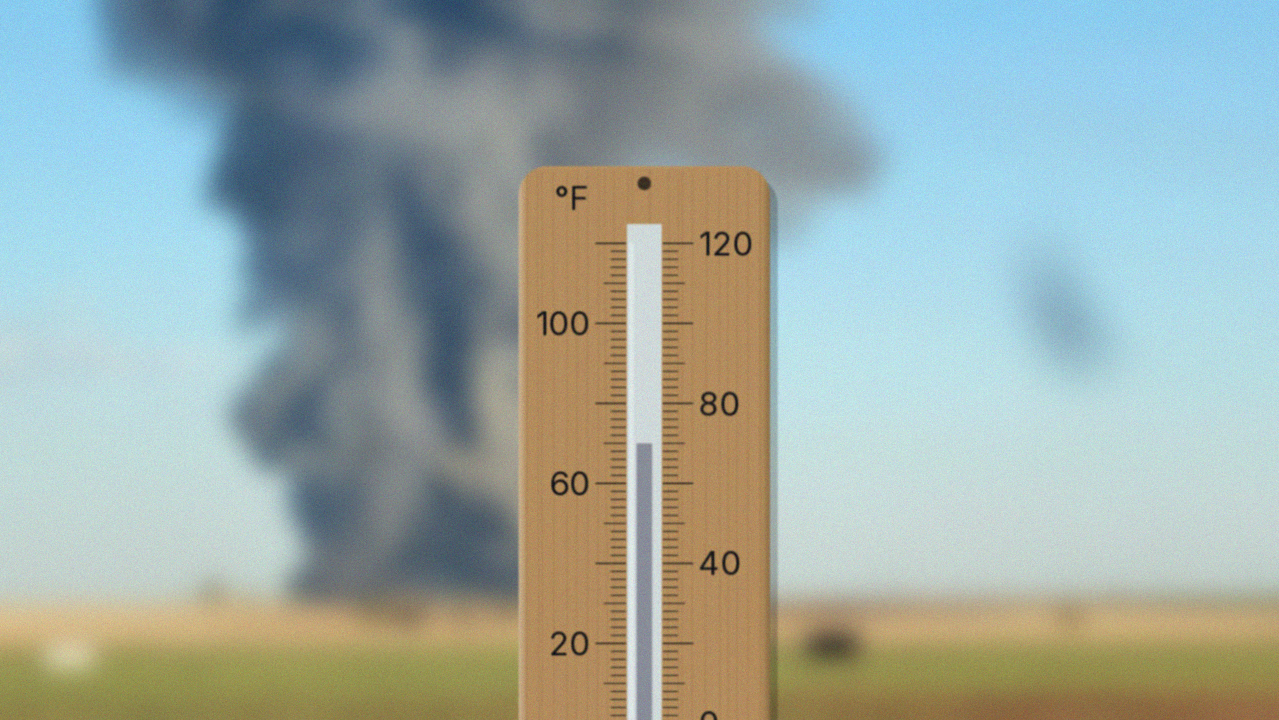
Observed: value=70 unit=°F
